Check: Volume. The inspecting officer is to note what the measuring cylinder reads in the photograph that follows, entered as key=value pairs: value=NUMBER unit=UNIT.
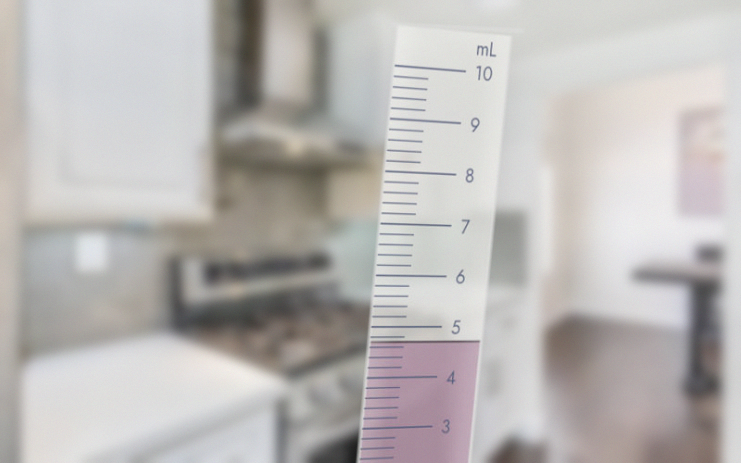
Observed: value=4.7 unit=mL
